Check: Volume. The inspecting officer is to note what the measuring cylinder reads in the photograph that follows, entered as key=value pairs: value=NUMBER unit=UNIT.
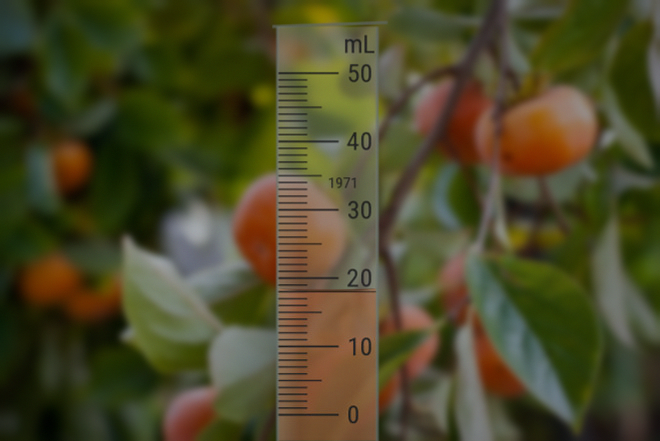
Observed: value=18 unit=mL
